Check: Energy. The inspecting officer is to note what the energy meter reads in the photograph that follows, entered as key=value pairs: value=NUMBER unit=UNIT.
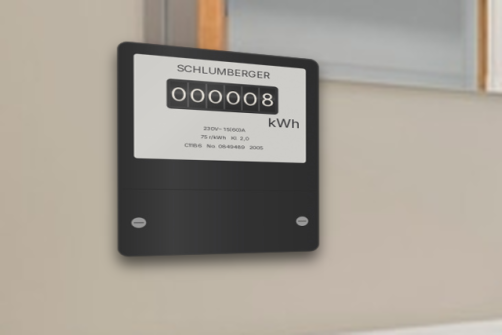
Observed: value=8 unit=kWh
